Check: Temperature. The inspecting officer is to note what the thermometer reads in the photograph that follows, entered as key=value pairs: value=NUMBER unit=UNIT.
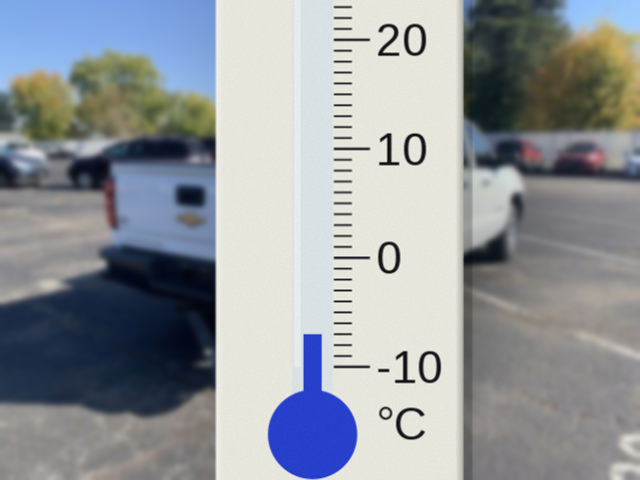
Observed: value=-7 unit=°C
